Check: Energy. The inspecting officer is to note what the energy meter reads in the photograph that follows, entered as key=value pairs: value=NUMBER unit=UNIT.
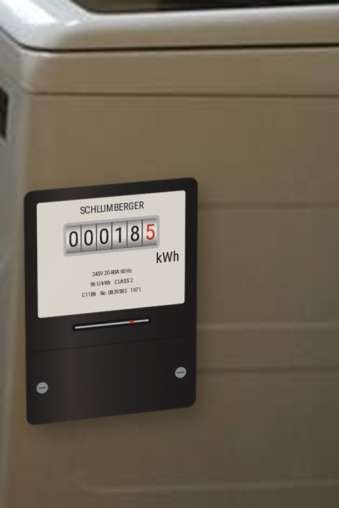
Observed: value=18.5 unit=kWh
